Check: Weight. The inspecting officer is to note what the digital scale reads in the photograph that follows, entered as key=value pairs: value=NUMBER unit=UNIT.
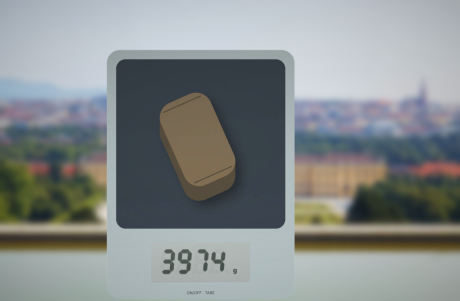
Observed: value=3974 unit=g
